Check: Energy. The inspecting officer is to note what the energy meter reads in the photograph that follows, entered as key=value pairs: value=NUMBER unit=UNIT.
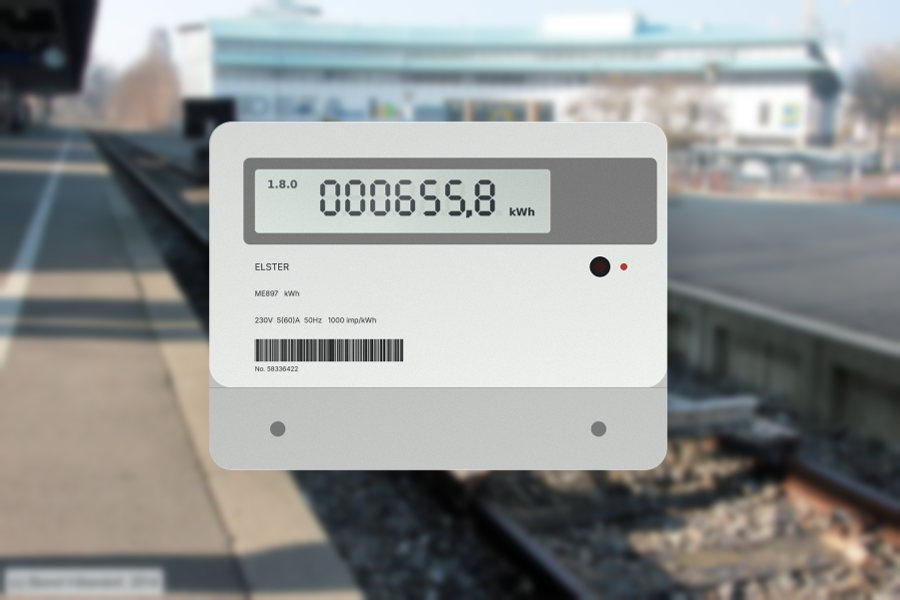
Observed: value=655.8 unit=kWh
